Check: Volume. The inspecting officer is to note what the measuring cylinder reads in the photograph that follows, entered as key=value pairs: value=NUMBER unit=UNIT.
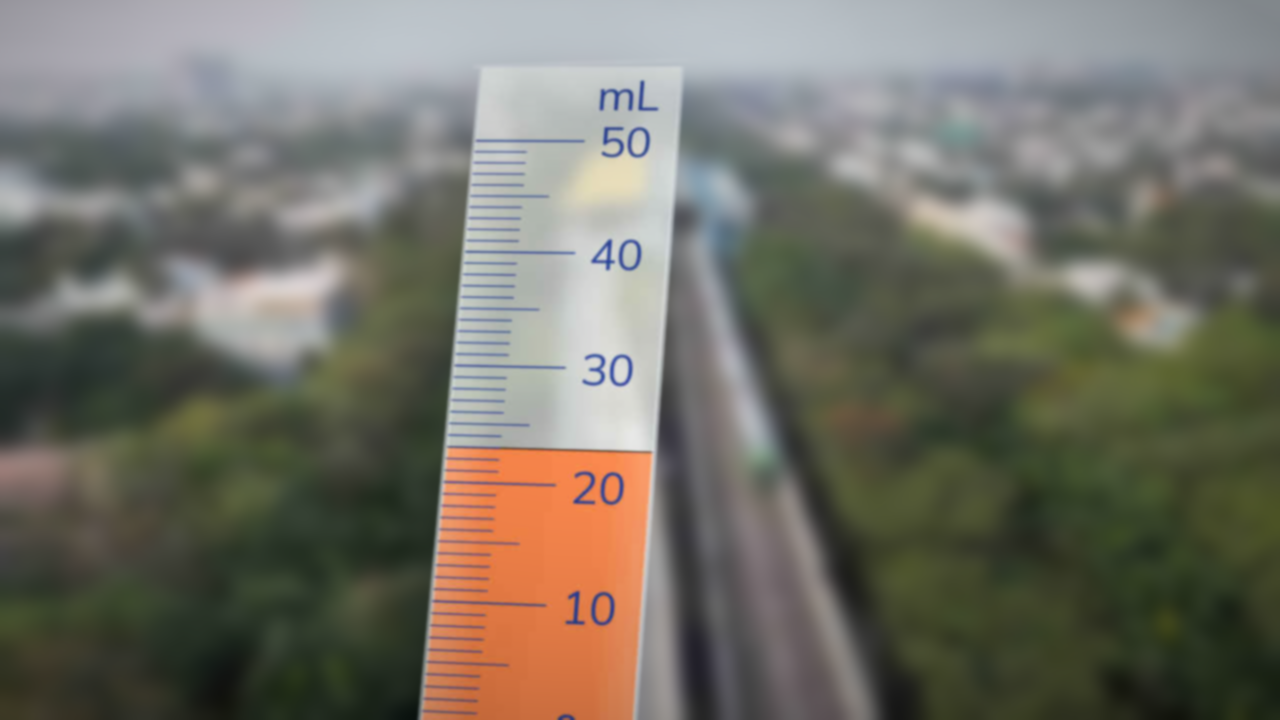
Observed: value=23 unit=mL
